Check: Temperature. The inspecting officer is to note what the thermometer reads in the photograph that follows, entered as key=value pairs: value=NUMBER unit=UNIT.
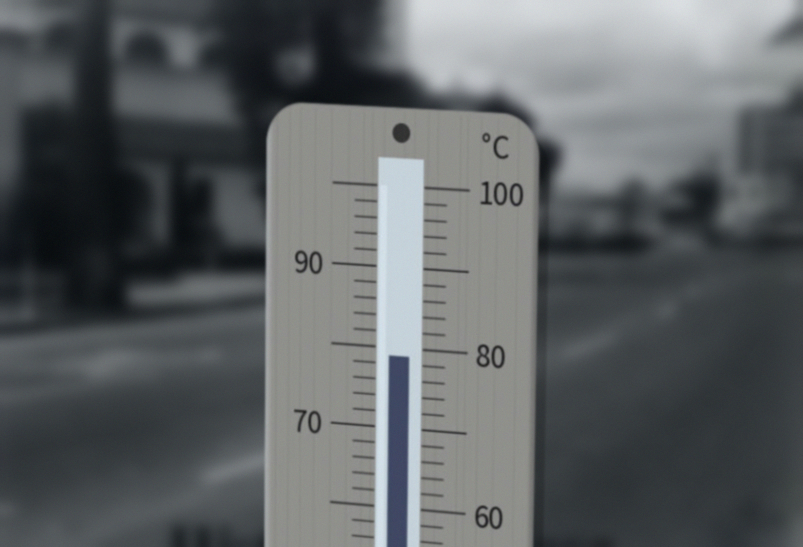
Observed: value=79 unit=°C
